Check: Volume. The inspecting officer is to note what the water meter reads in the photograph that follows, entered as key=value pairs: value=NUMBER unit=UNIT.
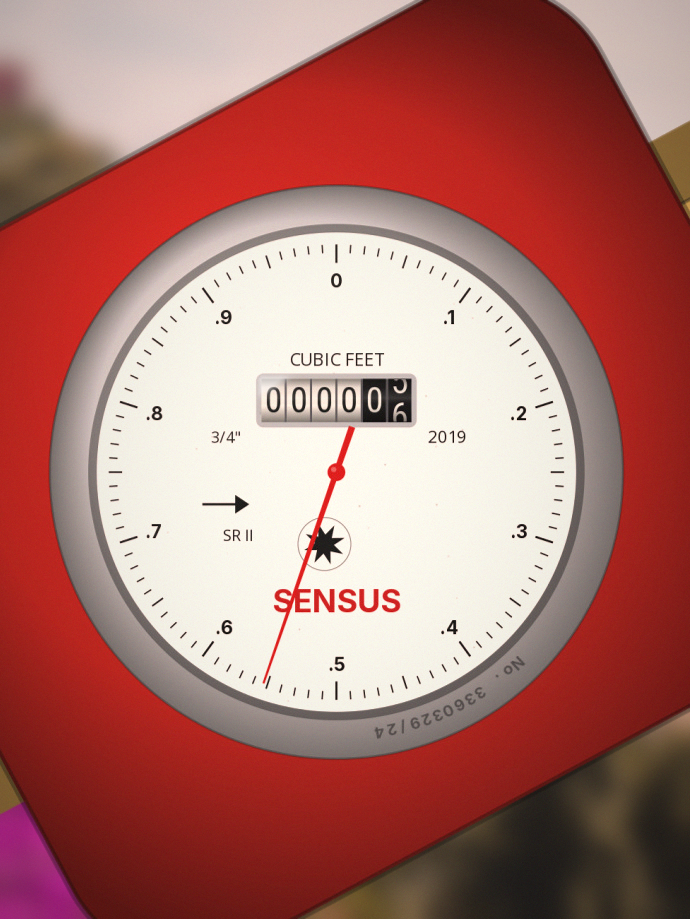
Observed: value=5.55 unit=ft³
